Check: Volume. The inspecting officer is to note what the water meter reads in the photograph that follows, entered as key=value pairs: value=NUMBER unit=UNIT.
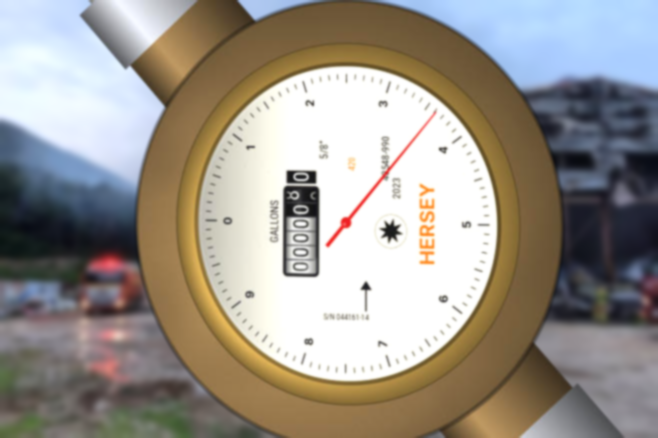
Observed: value=83.6 unit=gal
